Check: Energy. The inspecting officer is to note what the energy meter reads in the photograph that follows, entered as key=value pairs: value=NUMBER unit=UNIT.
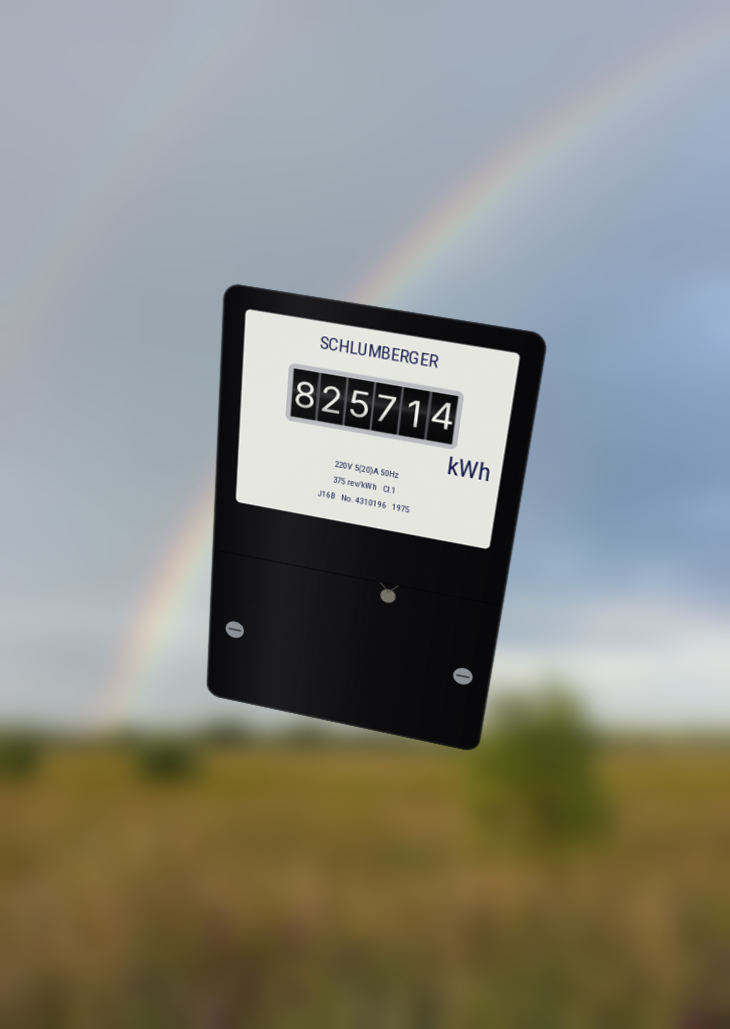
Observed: value=825714 unit=kWh
